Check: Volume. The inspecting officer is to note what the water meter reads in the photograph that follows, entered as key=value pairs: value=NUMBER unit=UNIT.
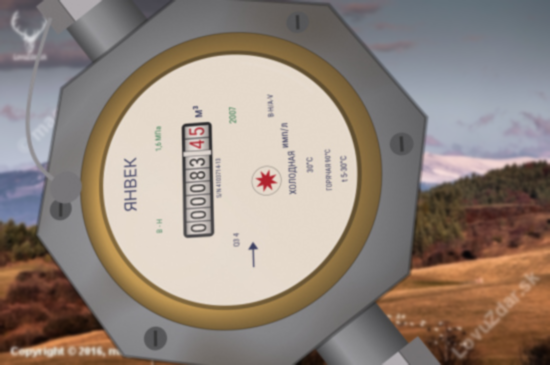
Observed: value=83.45 unit=m³
